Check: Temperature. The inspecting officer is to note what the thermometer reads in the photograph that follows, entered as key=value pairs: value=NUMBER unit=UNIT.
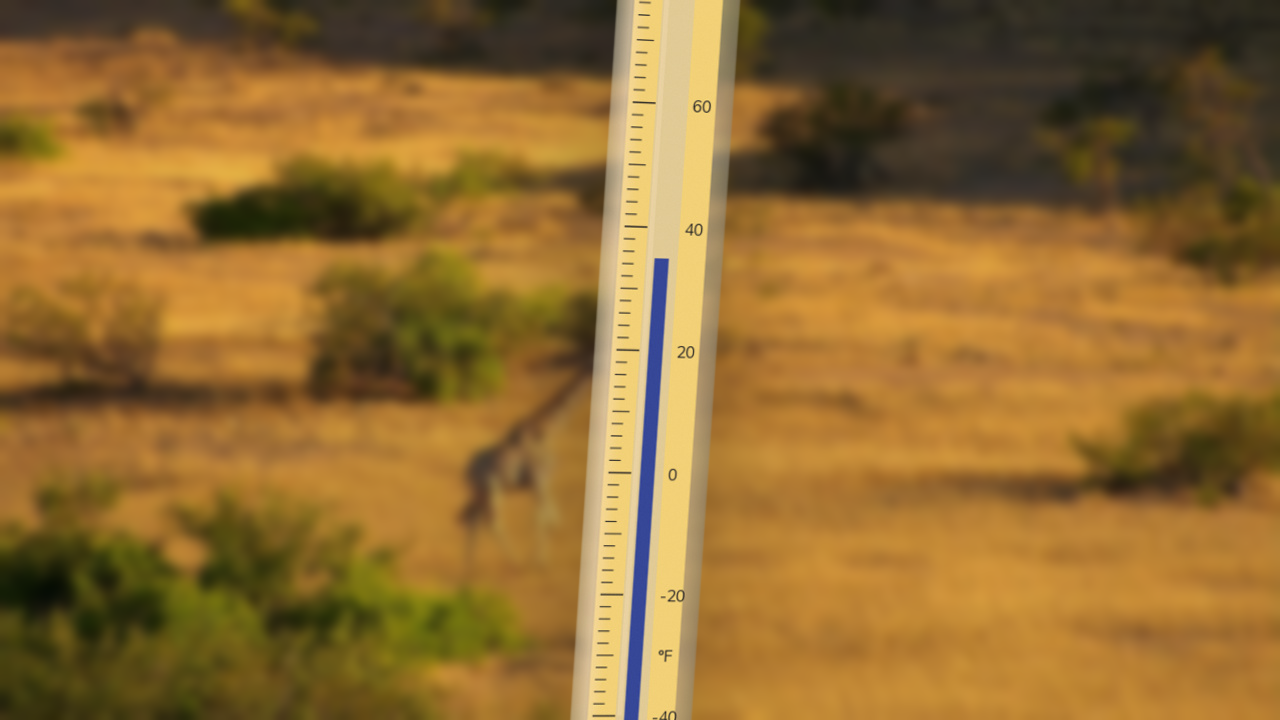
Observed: value=35 unit=°F
